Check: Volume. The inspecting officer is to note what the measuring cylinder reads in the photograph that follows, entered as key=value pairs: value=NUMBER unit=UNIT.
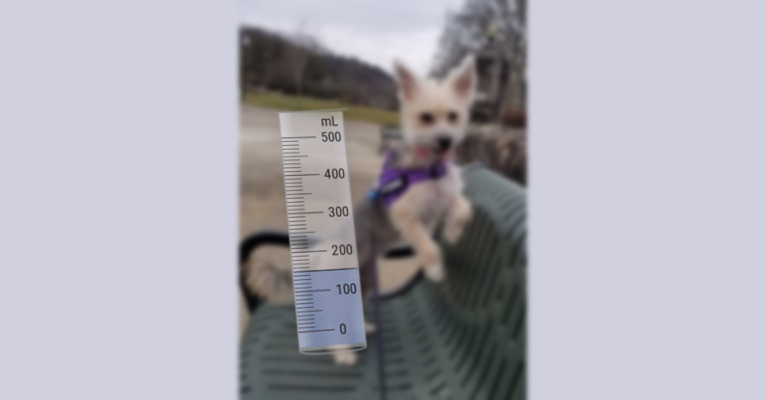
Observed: value=150 unit=mL
